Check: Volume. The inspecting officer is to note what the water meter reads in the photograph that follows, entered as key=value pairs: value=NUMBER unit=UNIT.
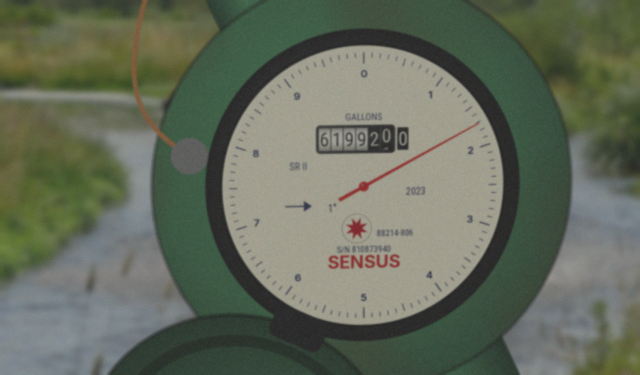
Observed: value=6199201.7 unit=gal
